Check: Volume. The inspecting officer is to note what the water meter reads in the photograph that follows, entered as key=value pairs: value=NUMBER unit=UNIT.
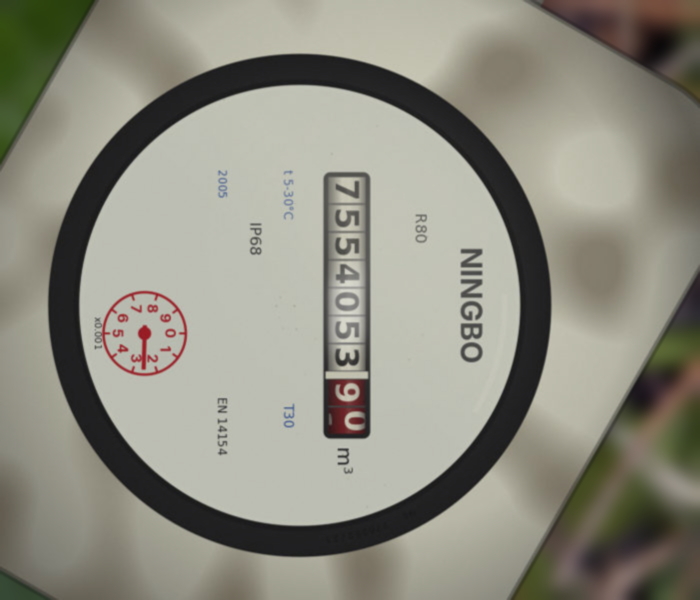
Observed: value=7554053.902 unit=m³
